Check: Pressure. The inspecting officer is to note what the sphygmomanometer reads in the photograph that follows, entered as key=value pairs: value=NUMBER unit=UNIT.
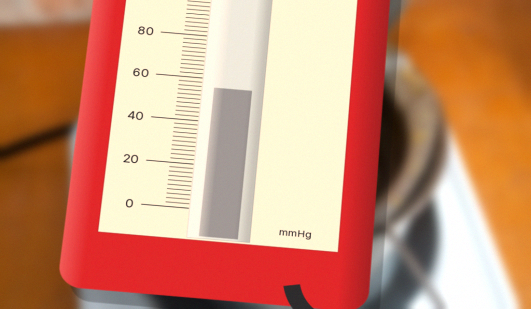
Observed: value=56 unit=mmHg
